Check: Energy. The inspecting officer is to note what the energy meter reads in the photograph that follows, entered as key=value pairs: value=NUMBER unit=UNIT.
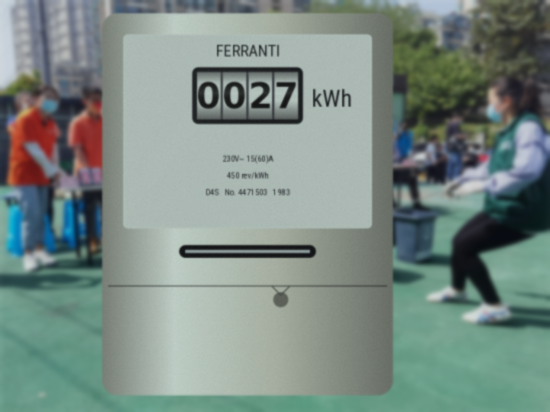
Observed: value=27 unit=kWh
